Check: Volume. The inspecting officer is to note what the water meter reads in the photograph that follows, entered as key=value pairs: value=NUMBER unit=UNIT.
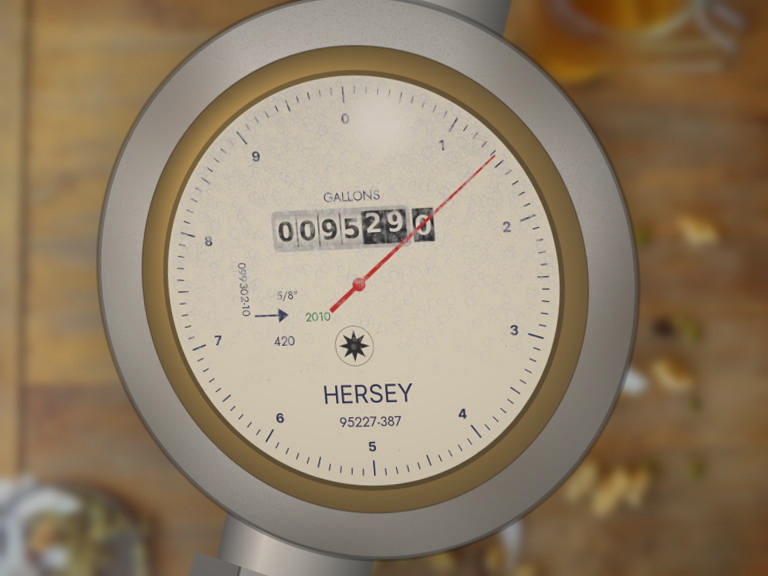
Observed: value=95291.4 unit=gal
